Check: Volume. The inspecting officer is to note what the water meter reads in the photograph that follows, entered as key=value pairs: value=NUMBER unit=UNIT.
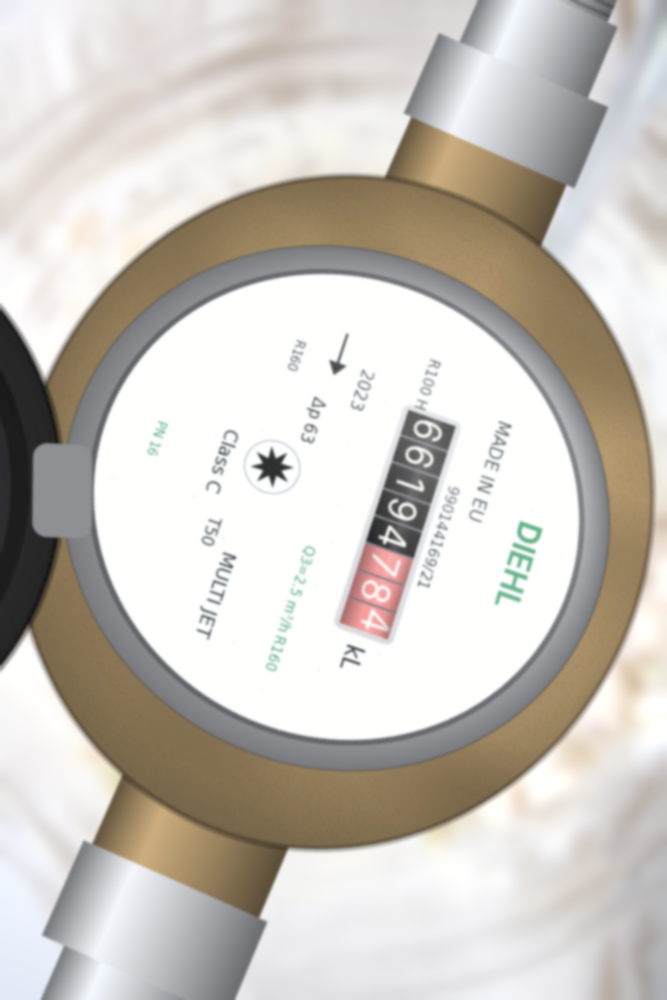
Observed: value=66194.784 unit=kL
